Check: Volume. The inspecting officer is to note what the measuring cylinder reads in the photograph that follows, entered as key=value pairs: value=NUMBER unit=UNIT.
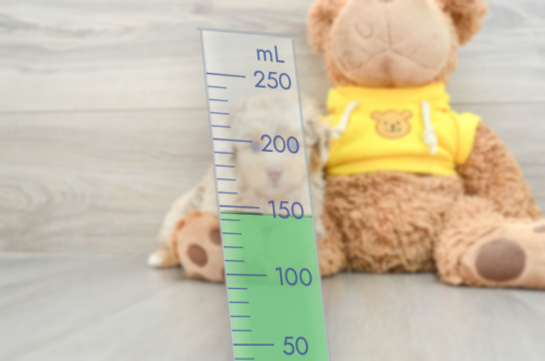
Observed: value=145 unit=mL
